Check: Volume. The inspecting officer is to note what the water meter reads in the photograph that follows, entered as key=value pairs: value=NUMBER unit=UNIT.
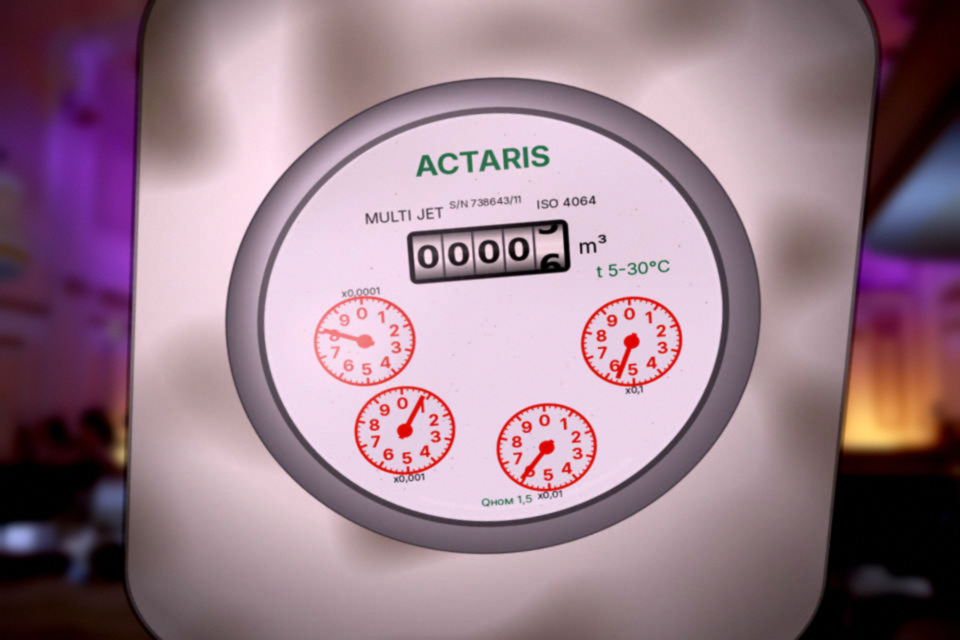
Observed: value=5.5608 unit=m³
